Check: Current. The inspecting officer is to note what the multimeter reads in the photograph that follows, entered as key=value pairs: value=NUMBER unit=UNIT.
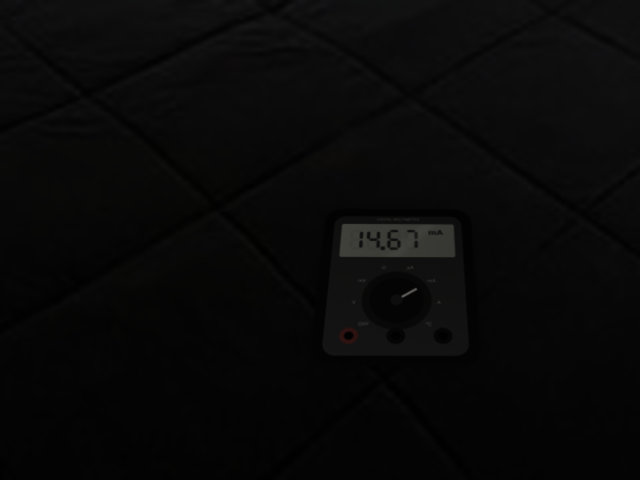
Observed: value=14.67 unit=mA
